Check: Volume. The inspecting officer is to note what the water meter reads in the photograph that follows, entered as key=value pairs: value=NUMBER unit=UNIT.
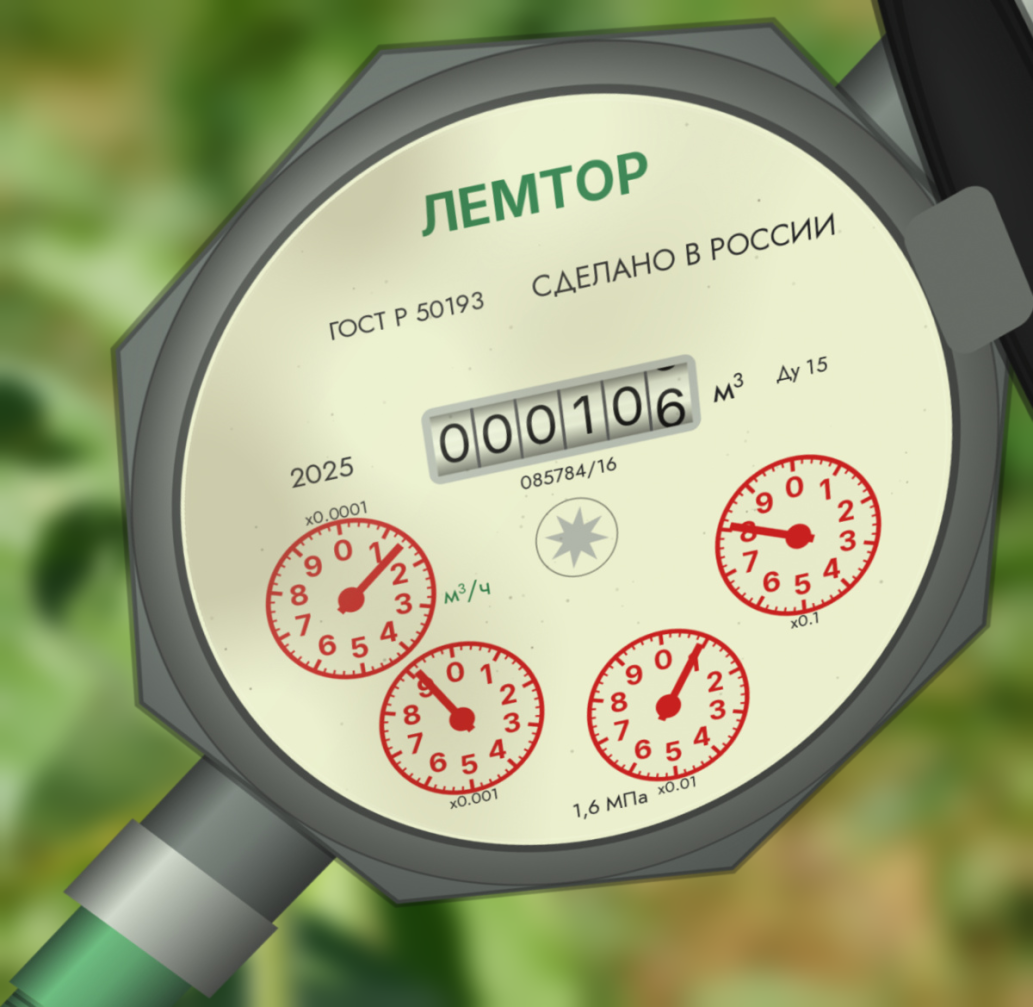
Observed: value=105.8091 unit=m³
